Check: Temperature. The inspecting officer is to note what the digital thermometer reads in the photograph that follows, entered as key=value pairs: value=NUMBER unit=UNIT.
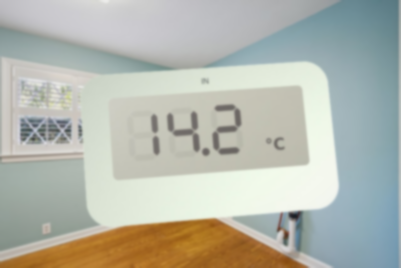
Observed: value=14.2 unit=°C
